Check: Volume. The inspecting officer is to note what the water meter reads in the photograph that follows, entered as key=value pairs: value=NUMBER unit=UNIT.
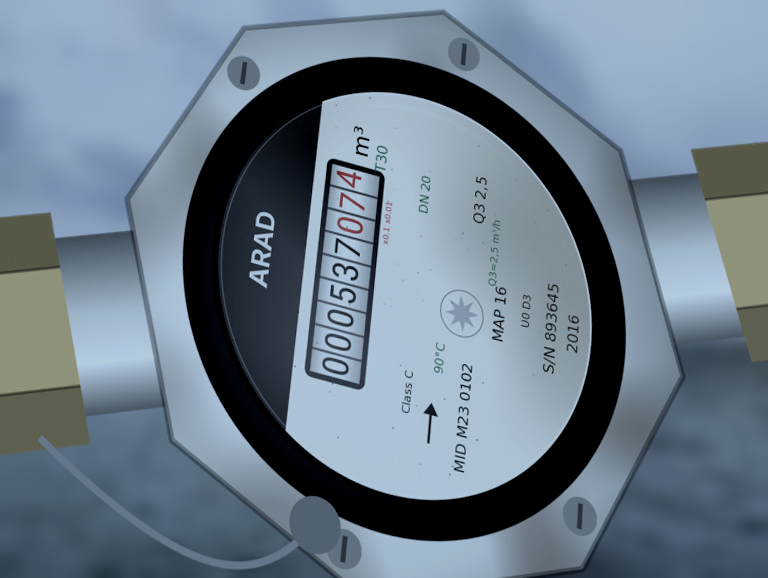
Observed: value=537.074 unit=m³
